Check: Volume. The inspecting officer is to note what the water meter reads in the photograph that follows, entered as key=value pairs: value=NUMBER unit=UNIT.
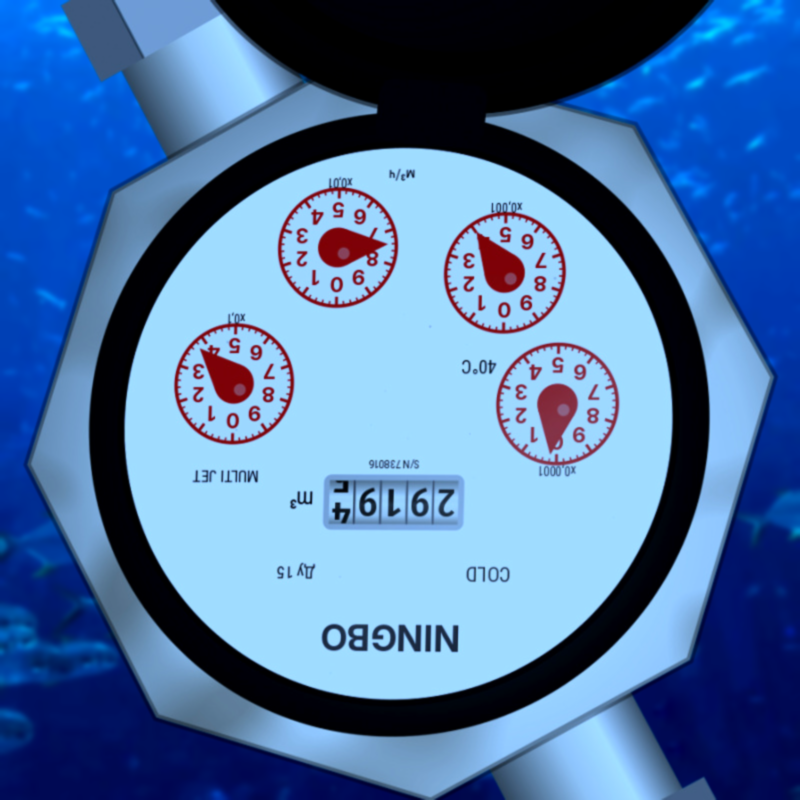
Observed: value=29194.3740 unit=m³
